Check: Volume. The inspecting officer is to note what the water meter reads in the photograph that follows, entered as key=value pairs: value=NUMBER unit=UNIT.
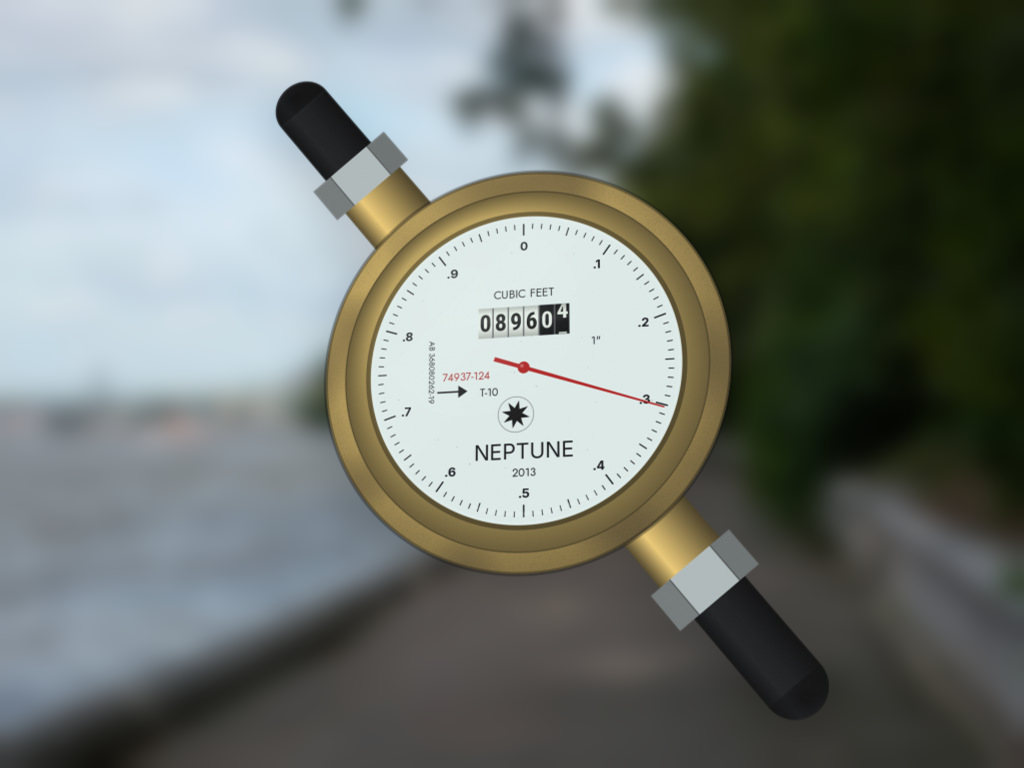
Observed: value=89604.30 unit=ft³
